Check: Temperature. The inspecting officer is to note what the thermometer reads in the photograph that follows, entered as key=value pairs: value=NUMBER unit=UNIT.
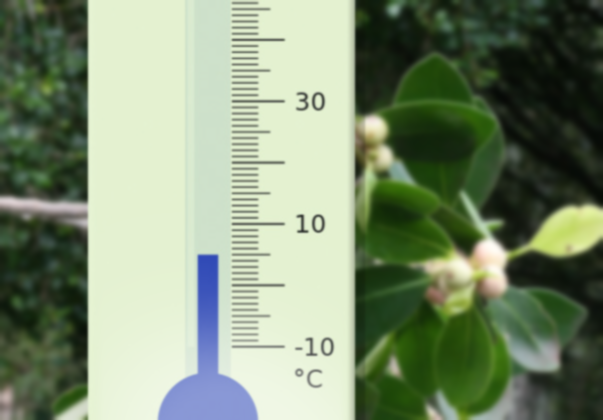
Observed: value=5 unit=°C
